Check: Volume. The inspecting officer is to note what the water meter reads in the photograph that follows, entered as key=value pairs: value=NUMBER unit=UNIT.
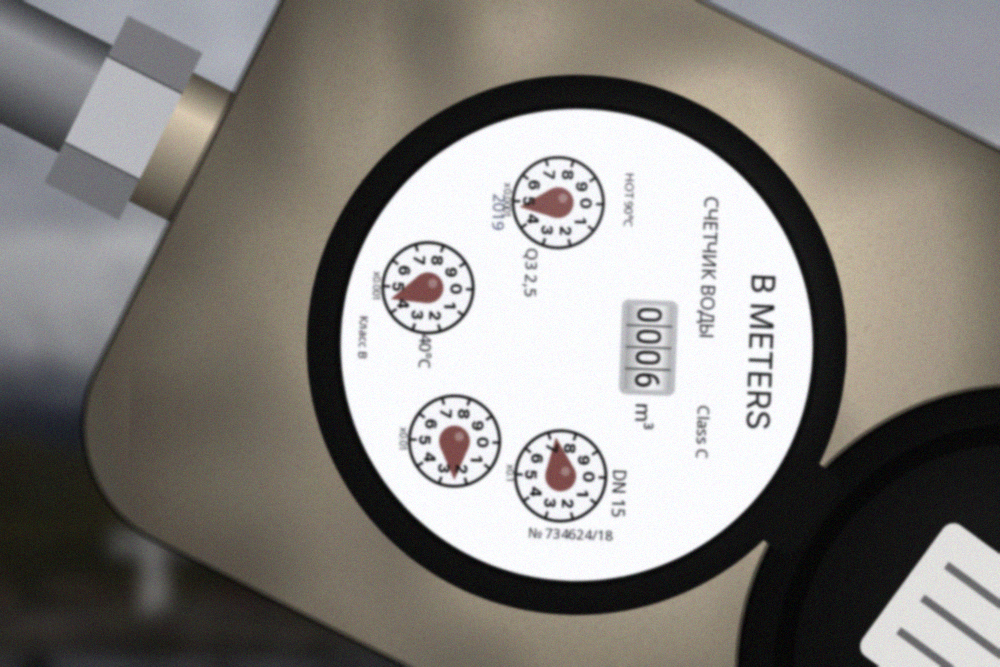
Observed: value=6.7244 unit=m³
